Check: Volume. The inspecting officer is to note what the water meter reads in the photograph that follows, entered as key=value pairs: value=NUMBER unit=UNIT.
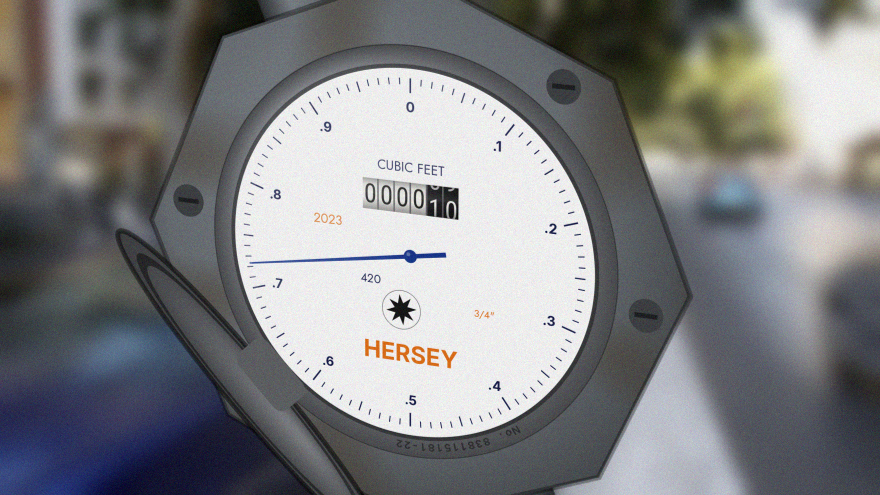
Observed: value=9.72 unit=ft³
